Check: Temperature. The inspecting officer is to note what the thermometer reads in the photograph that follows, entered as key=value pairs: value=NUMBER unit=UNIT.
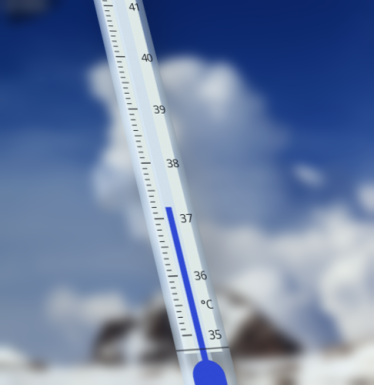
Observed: value=37.2 unit=°C
